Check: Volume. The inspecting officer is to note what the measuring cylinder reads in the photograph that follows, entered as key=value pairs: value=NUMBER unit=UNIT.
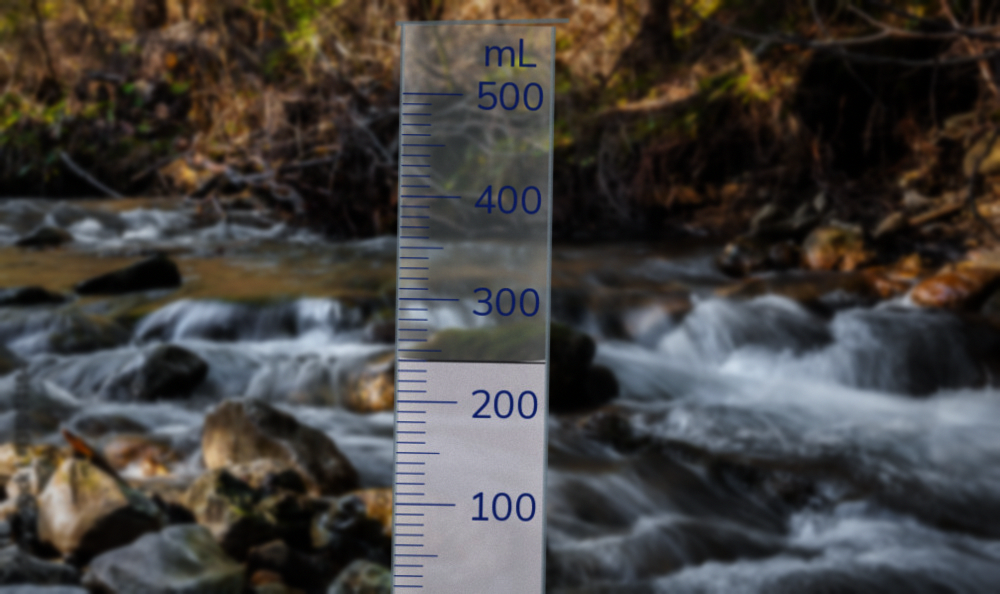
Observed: value=240 unit=mL
